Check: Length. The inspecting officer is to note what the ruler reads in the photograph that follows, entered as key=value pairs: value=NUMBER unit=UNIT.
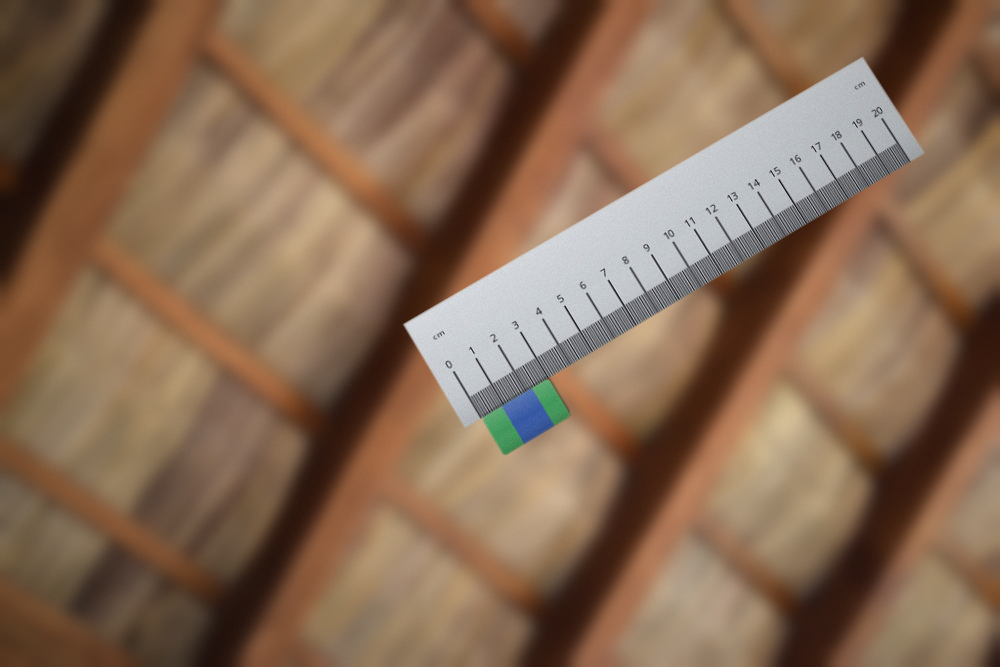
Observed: value=3 unit=cm
